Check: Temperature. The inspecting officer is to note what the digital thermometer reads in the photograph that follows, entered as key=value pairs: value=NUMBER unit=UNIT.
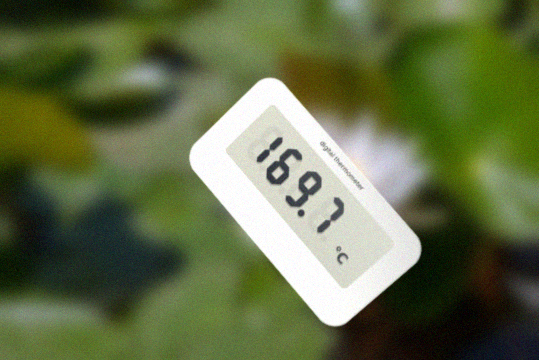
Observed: value=169.7 unit=°C
